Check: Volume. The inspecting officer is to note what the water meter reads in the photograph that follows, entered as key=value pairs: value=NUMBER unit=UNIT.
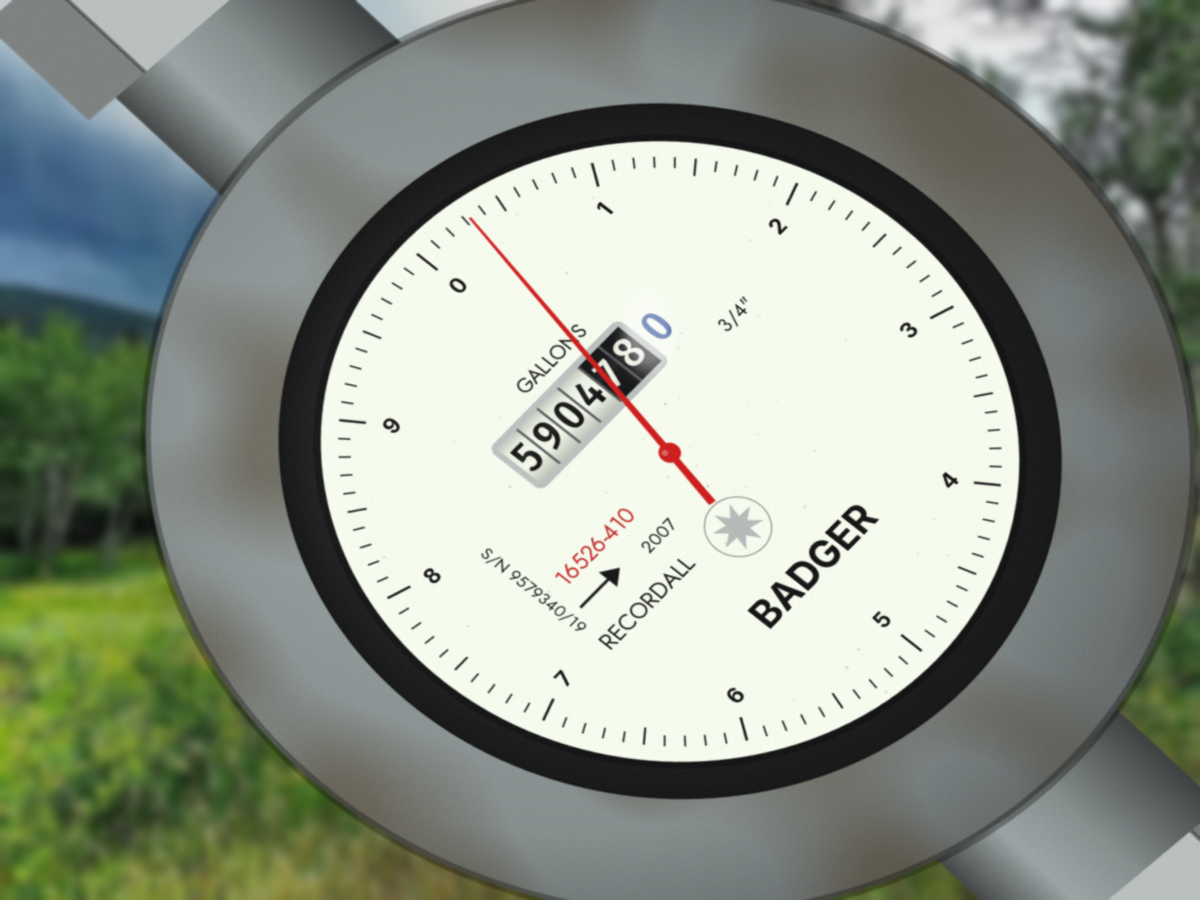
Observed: value=5904780.3 unit=gal
